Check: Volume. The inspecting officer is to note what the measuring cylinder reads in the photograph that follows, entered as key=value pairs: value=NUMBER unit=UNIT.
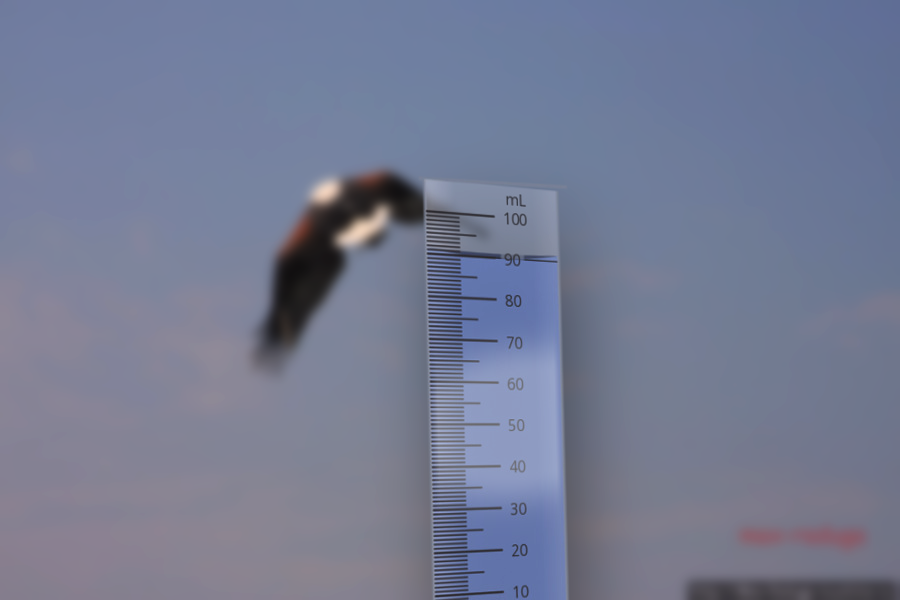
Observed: value=90 unit=mL
